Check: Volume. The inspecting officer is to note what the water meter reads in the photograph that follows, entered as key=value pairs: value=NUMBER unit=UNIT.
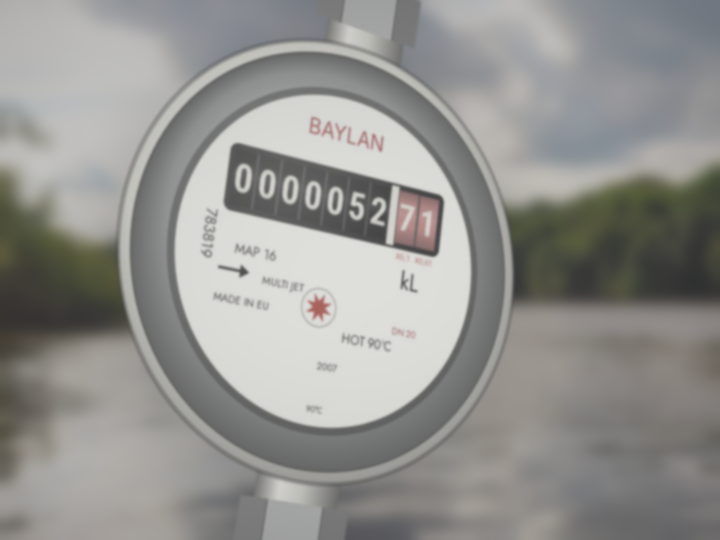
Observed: value=52.71 unit=kL
